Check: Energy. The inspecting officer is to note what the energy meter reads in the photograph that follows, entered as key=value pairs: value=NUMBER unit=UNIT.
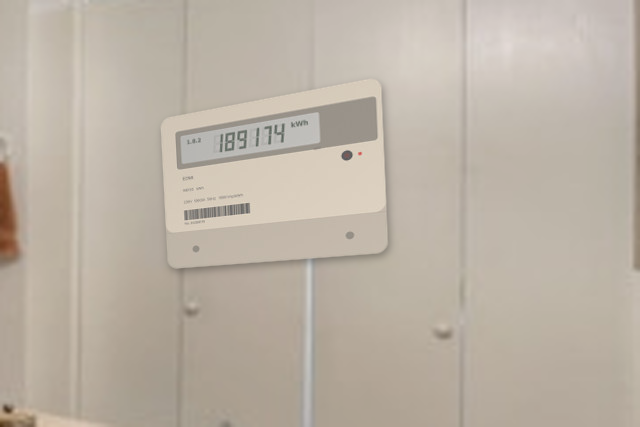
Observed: value=189174 unit=kWh
